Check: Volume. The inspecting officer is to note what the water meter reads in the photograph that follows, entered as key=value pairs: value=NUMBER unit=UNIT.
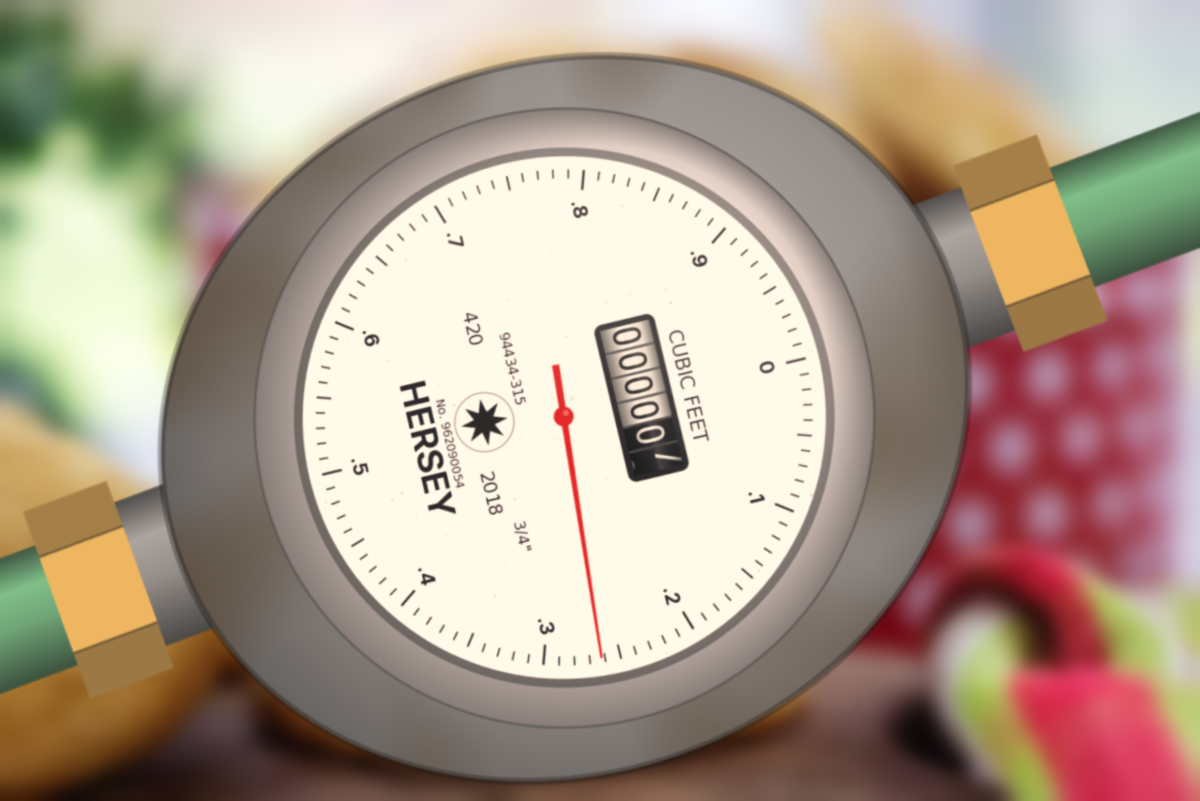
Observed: value=7.26 unit=ft³
